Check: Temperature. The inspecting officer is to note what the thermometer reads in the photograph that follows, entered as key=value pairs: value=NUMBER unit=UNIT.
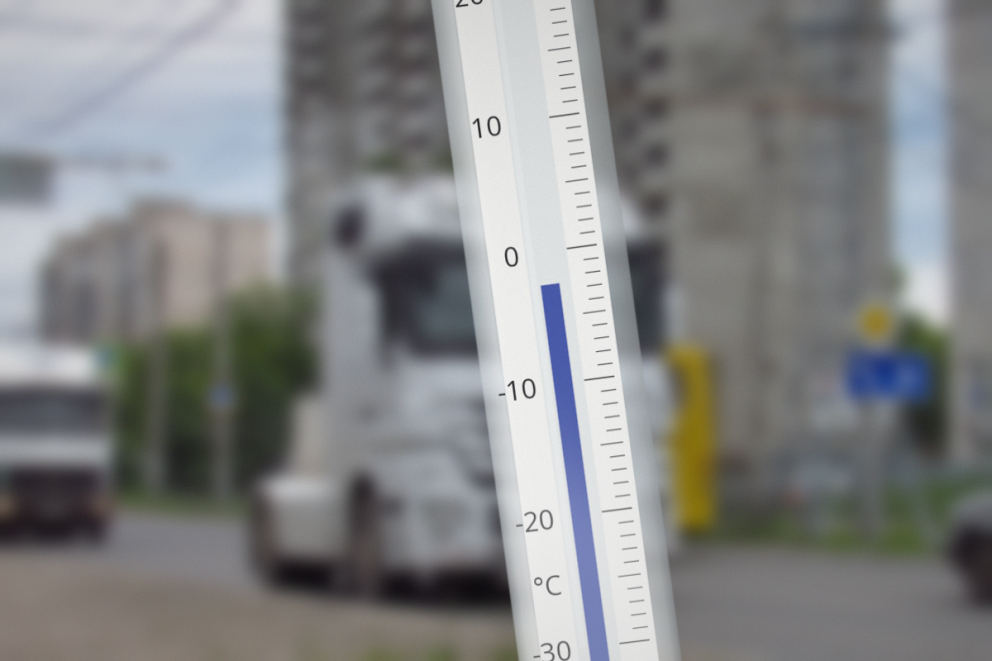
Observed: value=-2.5 unit=°C
